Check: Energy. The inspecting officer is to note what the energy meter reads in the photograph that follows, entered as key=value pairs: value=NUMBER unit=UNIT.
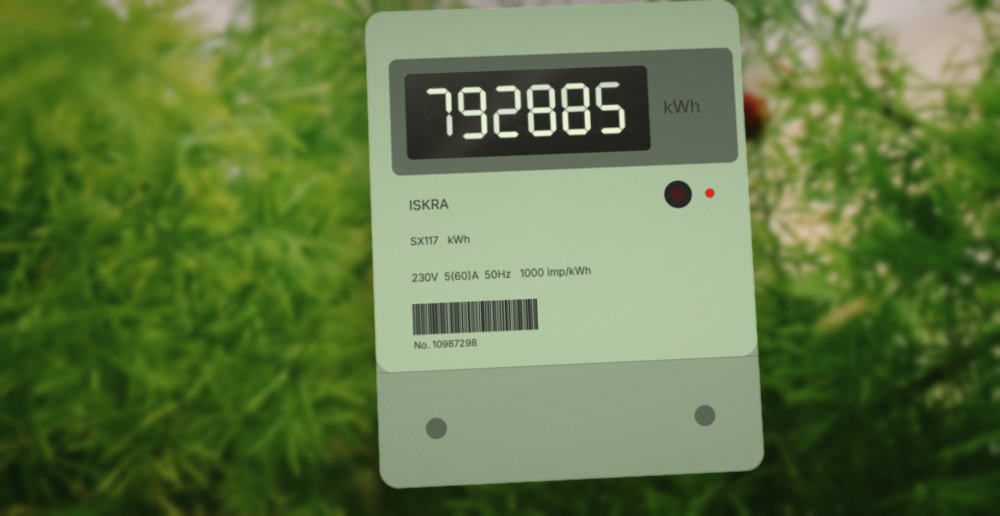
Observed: value=792885 unit=kWh
